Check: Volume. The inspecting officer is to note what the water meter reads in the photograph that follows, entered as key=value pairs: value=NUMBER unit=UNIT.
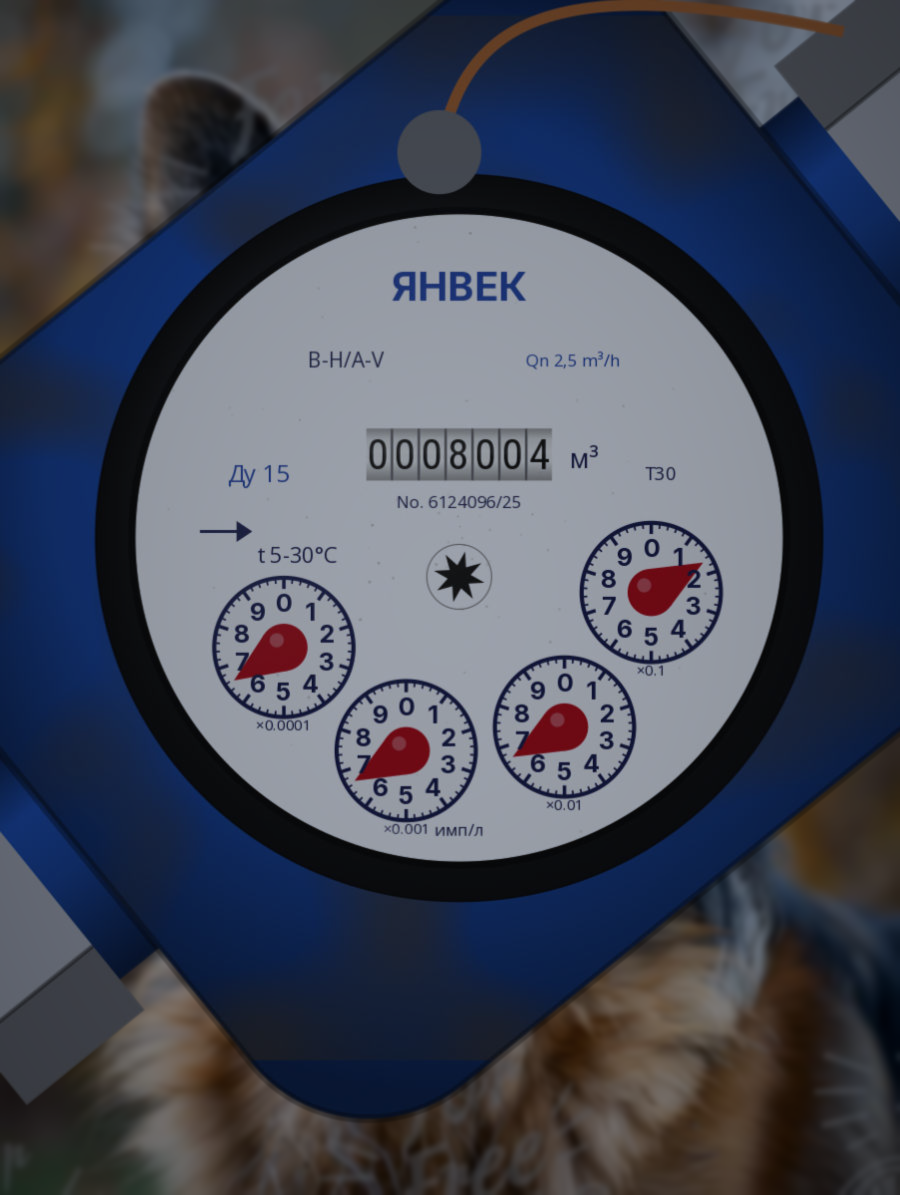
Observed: value=8004.1666 unit=m³
